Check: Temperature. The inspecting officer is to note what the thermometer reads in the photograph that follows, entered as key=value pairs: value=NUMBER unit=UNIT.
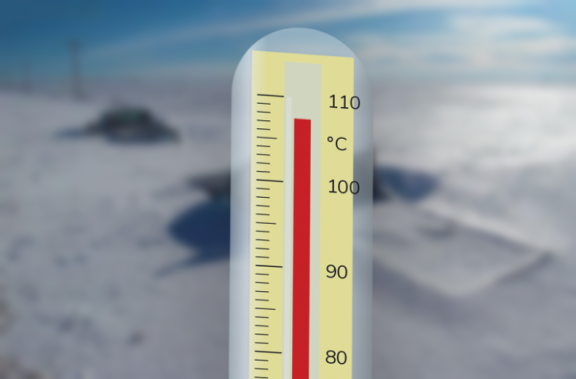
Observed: value=107.5 unit=°C
